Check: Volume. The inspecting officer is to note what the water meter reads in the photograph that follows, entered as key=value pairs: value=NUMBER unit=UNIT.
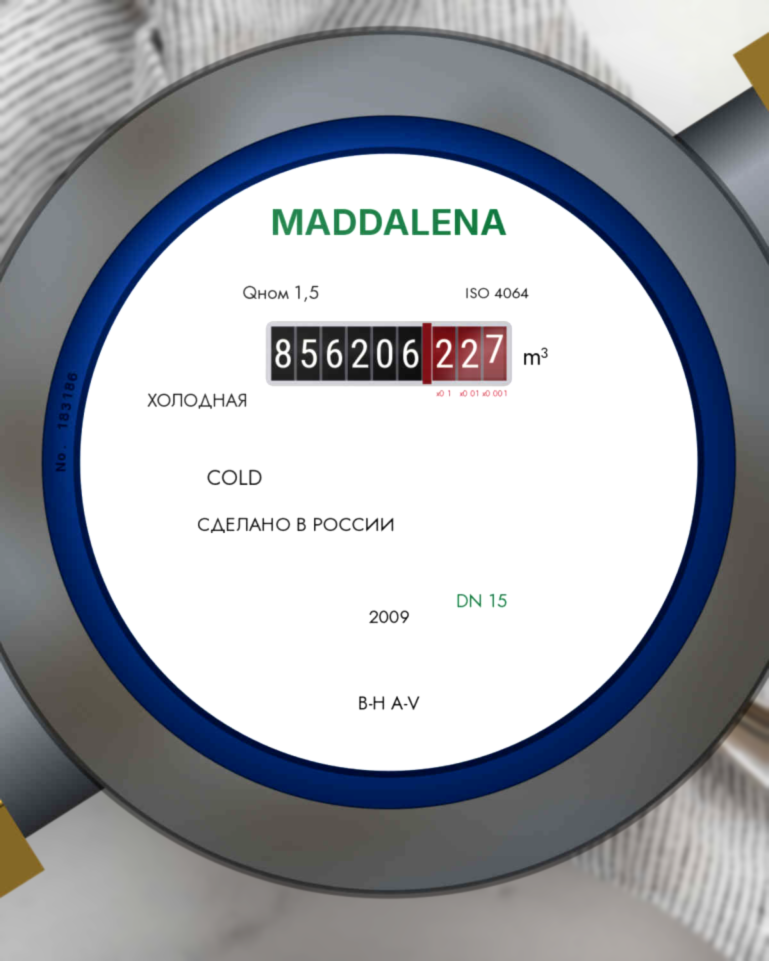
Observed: value=856206.227 unit=m³
